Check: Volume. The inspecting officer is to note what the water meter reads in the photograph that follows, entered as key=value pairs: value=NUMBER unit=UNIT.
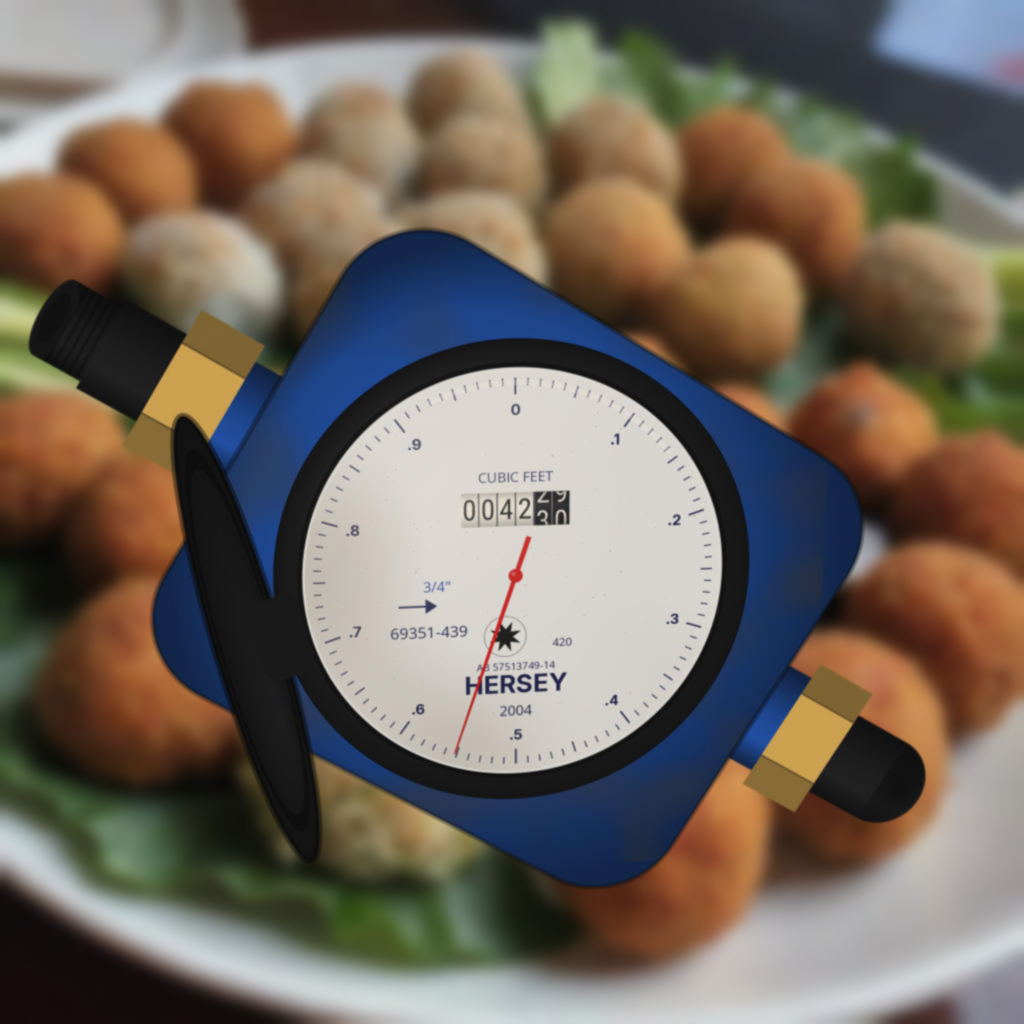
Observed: value=4229.55 unit=ft³
